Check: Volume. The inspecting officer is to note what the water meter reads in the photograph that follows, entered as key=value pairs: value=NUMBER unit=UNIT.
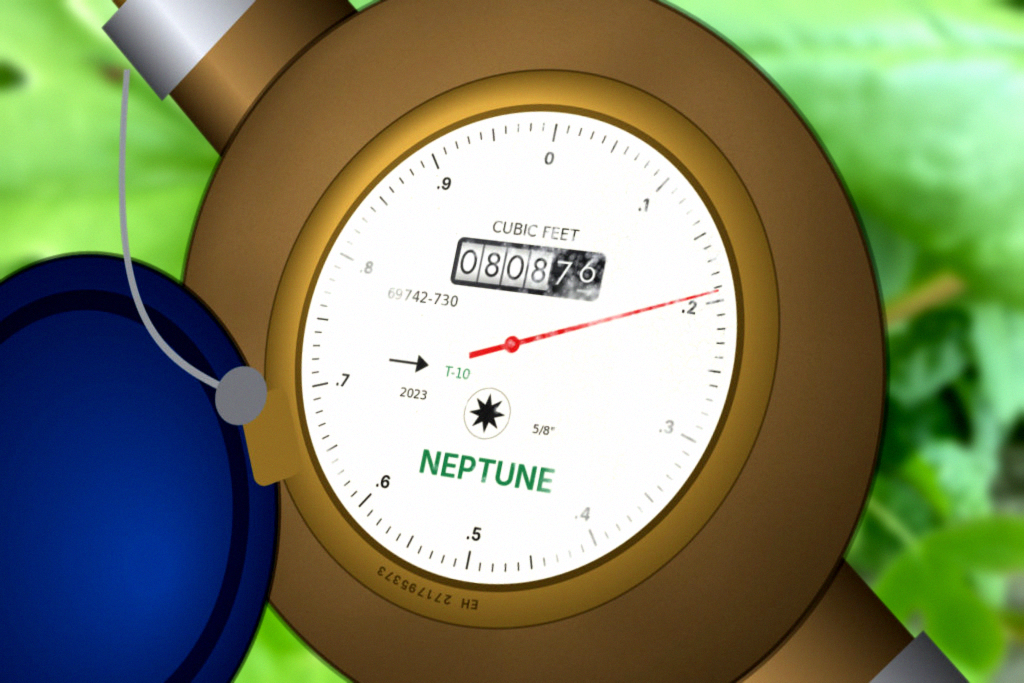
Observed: value=80876.19 unit=ft³
